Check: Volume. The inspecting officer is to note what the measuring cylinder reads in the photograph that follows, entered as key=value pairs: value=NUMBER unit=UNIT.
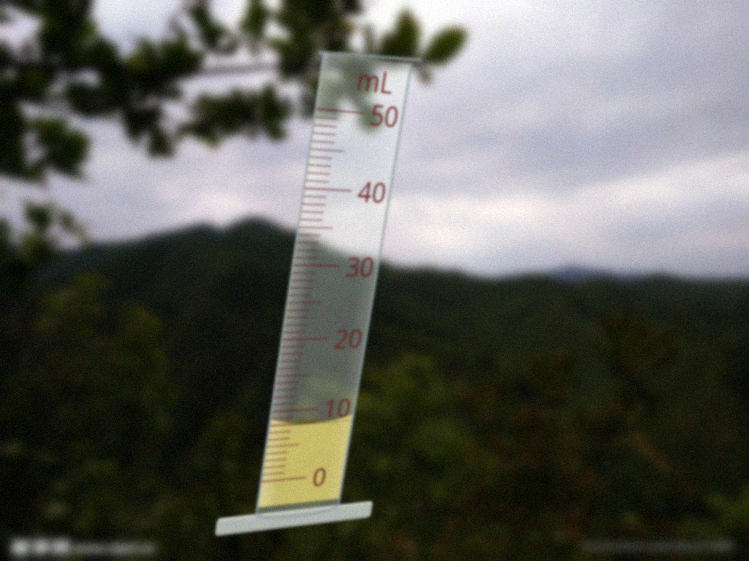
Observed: value=8 unit=mL
